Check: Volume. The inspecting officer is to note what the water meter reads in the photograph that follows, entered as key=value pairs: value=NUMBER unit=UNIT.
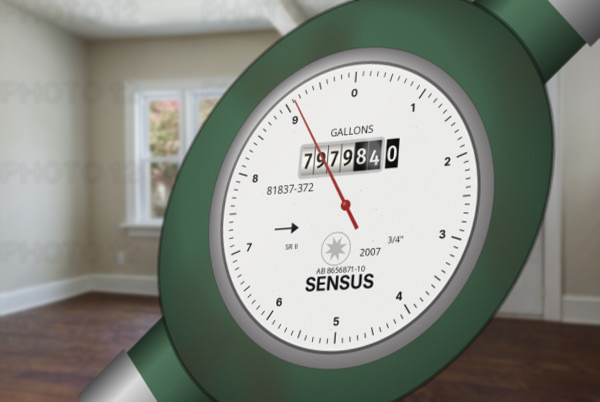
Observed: value=7979839.1 unit=gal
